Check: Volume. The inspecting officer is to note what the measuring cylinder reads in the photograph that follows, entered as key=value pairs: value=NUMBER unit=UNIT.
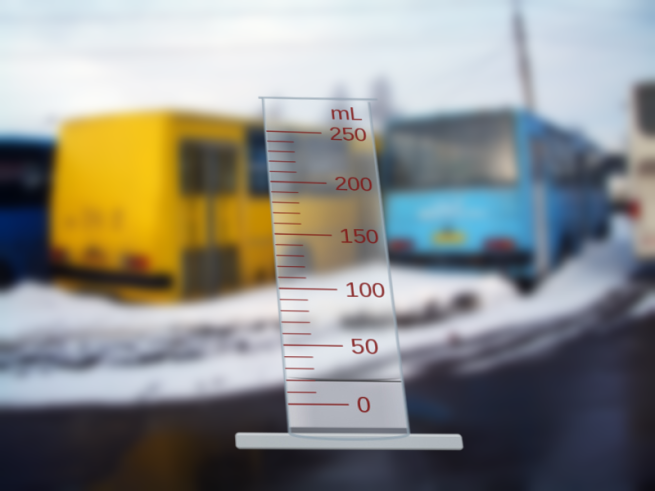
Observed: value=20 unit=mL
